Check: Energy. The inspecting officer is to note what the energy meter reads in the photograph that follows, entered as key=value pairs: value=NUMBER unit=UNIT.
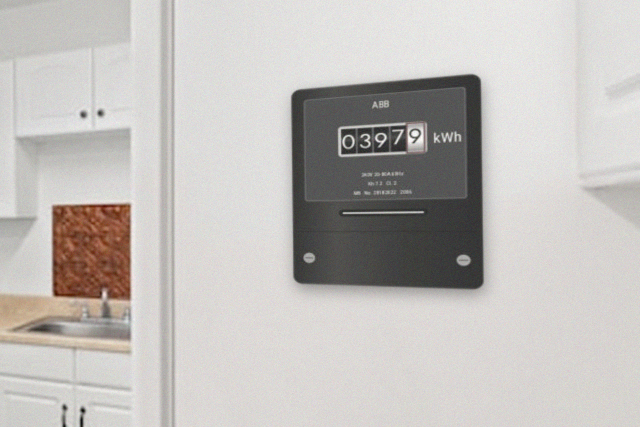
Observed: value=397.9 unit=kWh
